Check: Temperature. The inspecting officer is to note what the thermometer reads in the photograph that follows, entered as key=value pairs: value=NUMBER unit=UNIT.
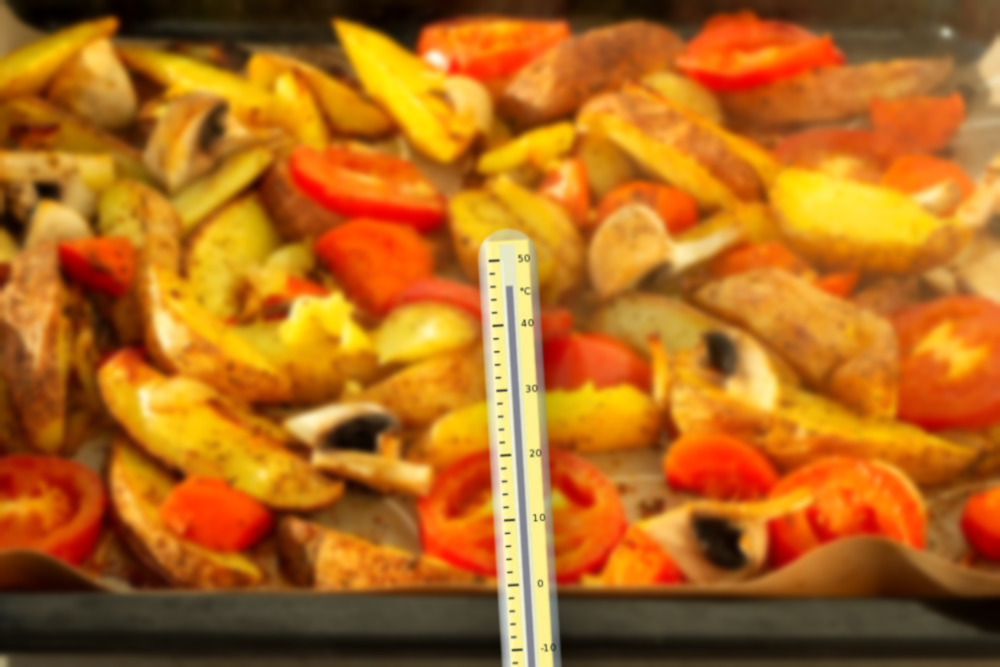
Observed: value=46 unit=°C
